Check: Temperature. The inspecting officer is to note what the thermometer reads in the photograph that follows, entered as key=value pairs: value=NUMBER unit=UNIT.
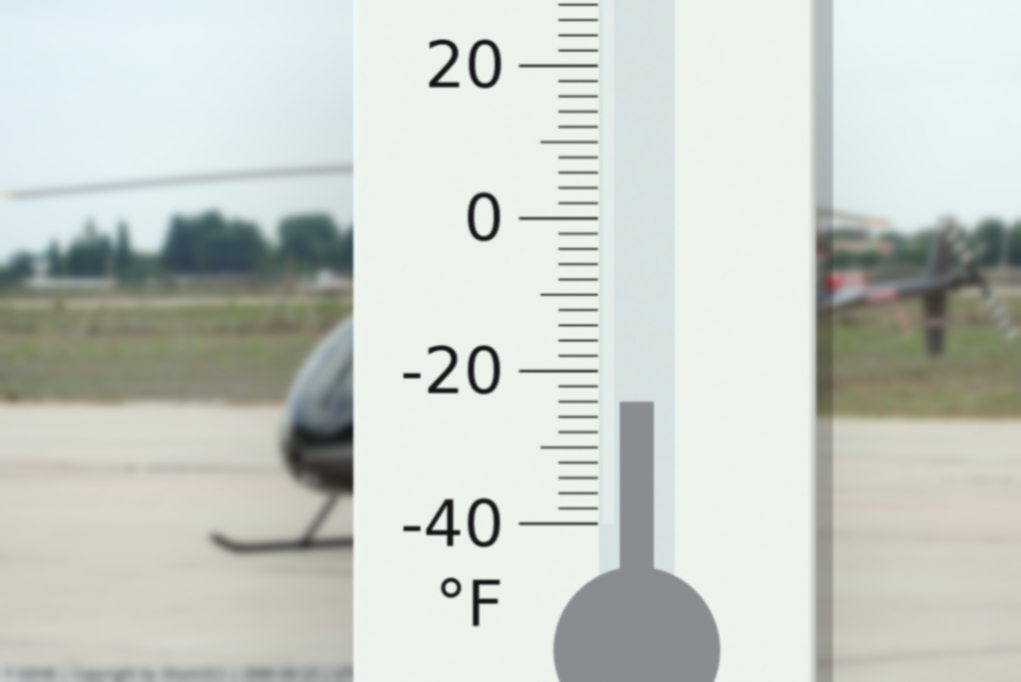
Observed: value=-24 unit=°F
